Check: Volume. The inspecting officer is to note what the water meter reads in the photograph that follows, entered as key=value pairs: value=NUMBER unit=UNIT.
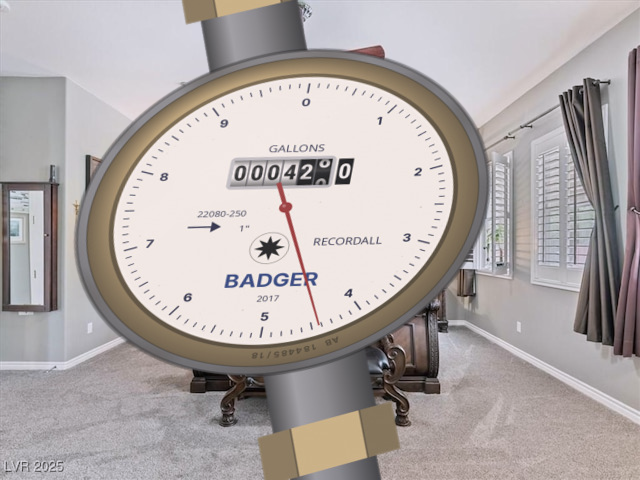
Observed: value=4284.4 unit=gal
